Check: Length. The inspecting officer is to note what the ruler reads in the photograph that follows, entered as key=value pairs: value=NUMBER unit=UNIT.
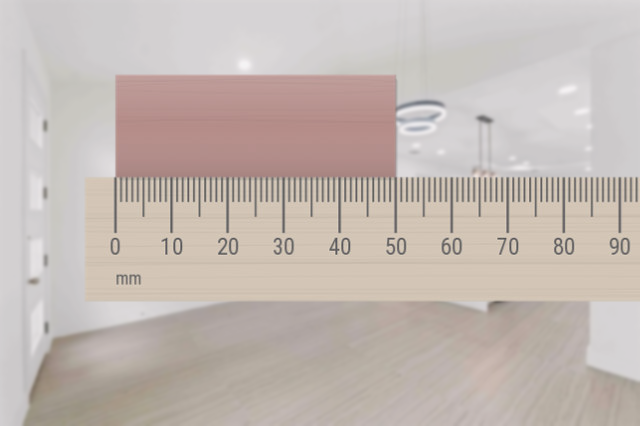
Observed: value=50 unit=mm
